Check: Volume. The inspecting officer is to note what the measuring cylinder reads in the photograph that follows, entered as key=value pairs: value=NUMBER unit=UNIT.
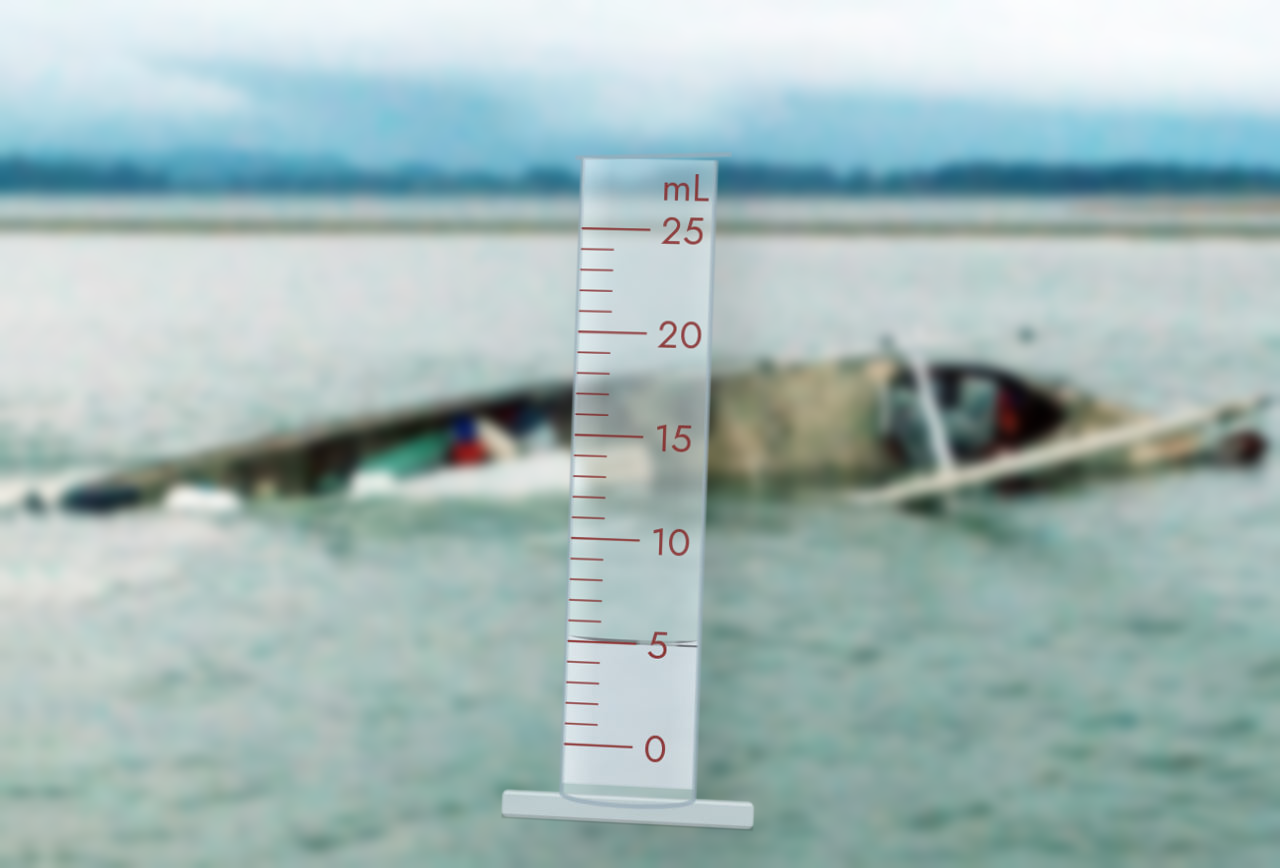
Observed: value=5 unit=mL
